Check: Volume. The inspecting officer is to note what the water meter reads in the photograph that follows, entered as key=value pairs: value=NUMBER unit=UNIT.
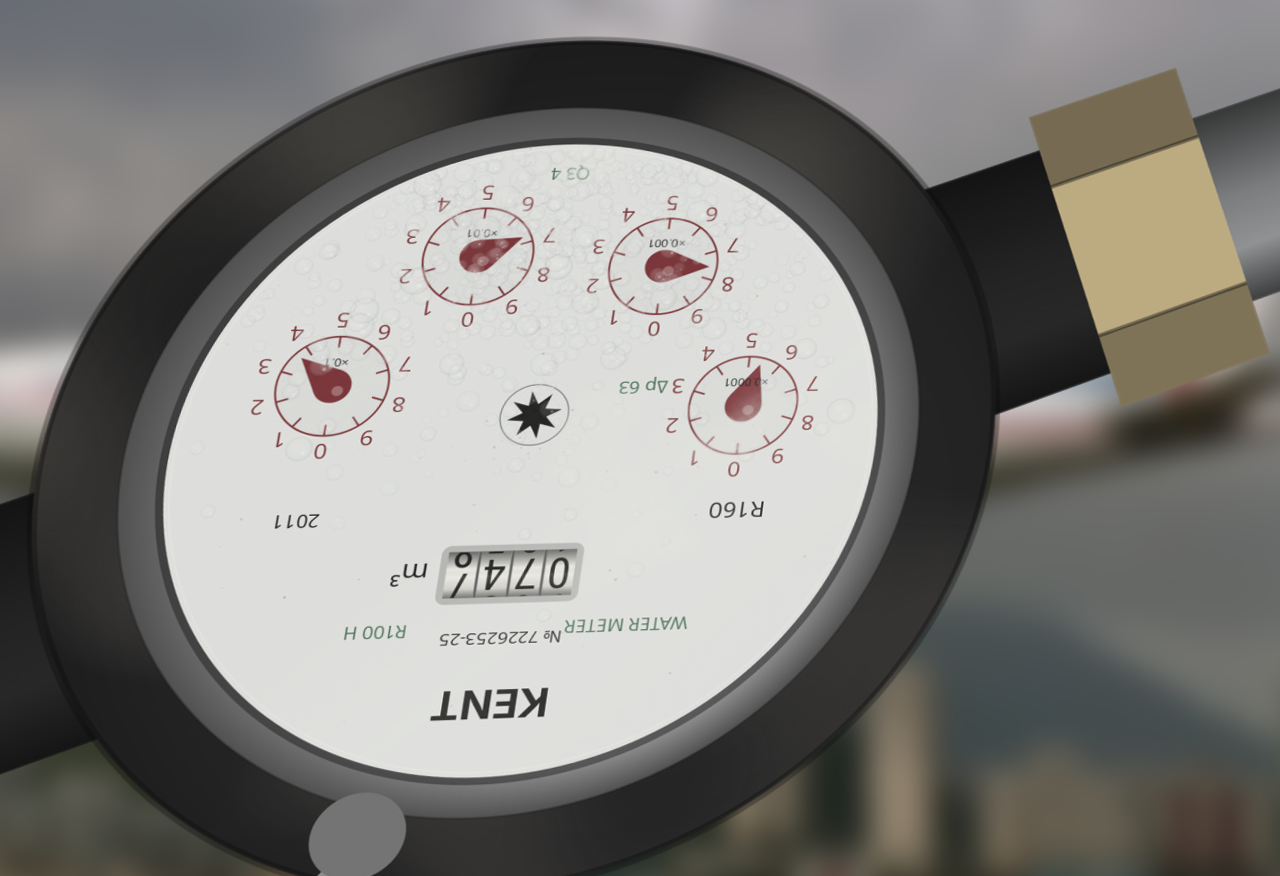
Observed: value=747.3675 unit=m³
